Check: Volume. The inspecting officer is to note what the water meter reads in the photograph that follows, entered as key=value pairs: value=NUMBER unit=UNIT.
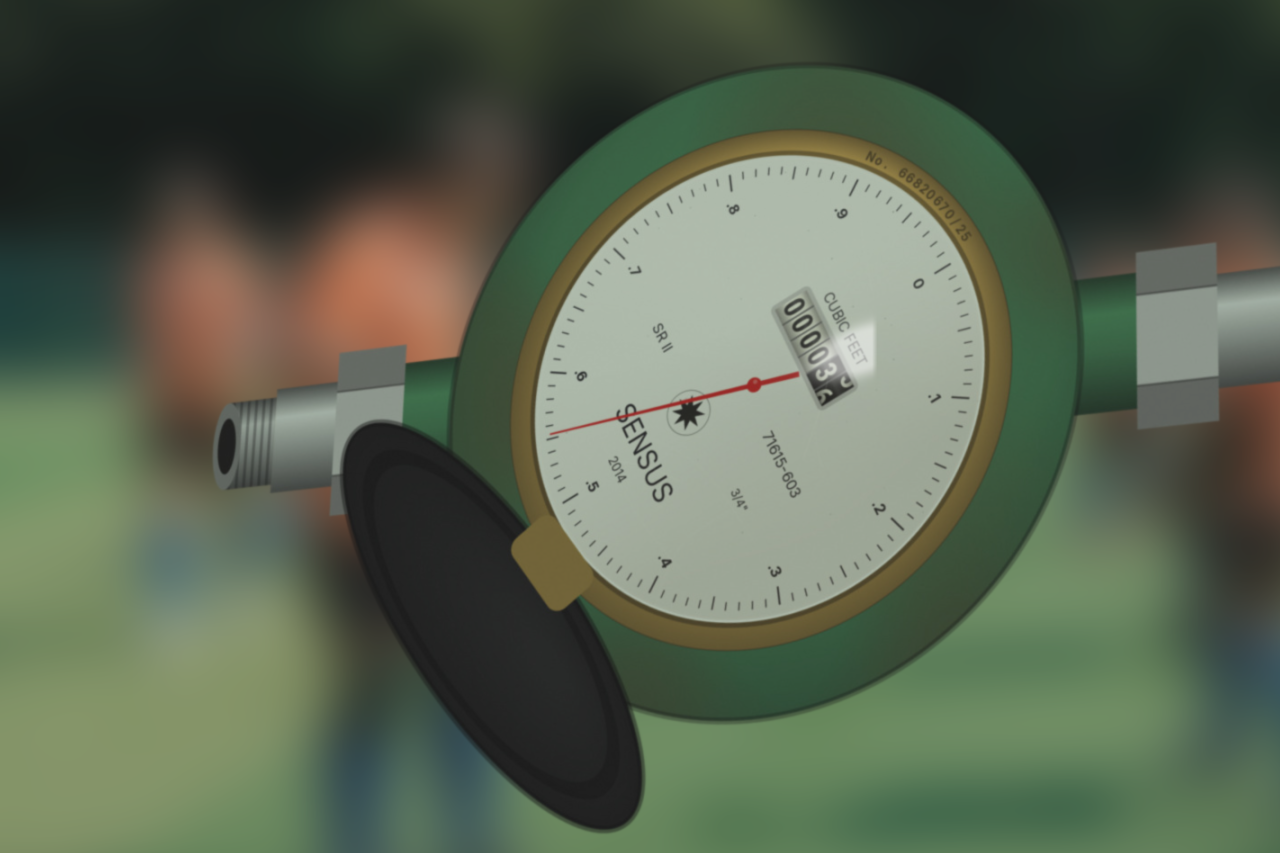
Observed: value=35.55 unit=ft³
